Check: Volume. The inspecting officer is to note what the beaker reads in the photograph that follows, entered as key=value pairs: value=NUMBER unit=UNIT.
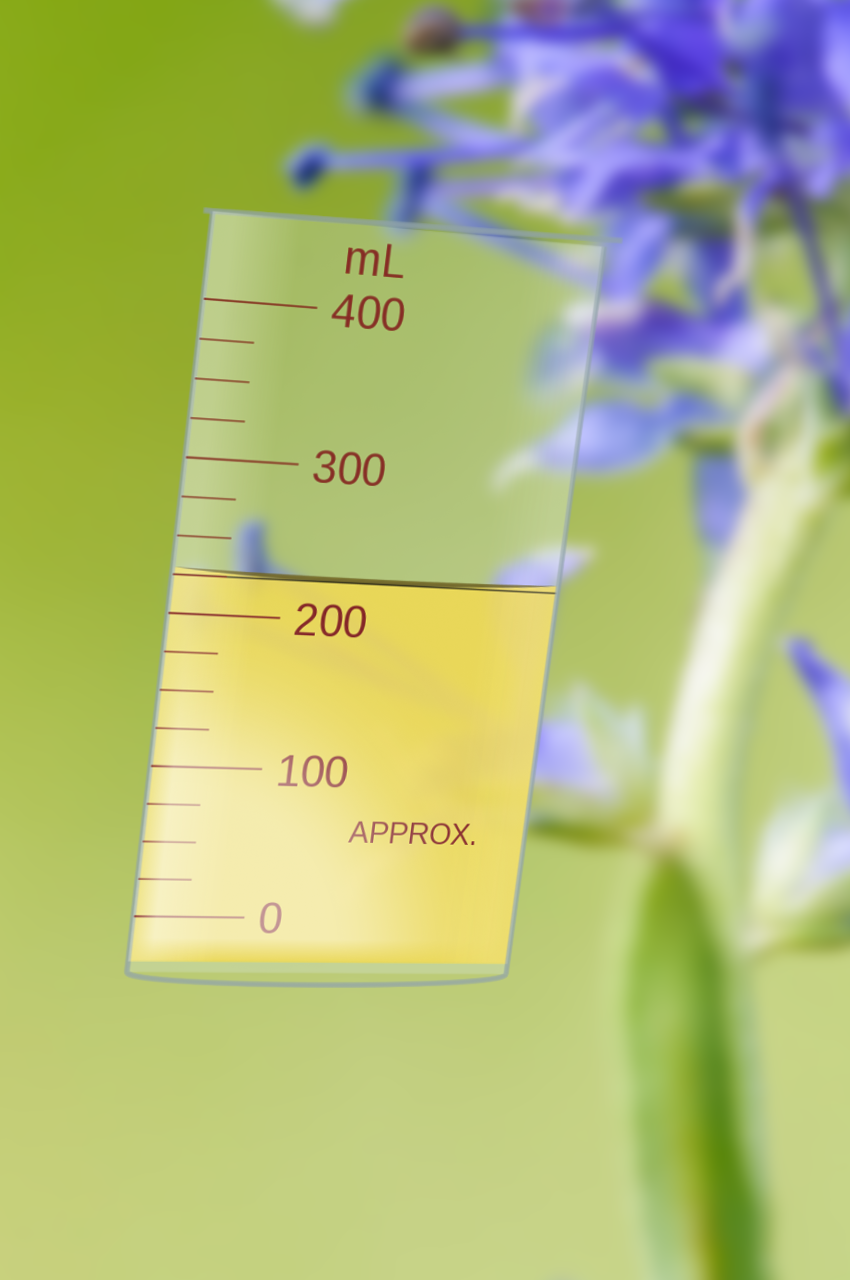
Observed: value=225 unit=mL
